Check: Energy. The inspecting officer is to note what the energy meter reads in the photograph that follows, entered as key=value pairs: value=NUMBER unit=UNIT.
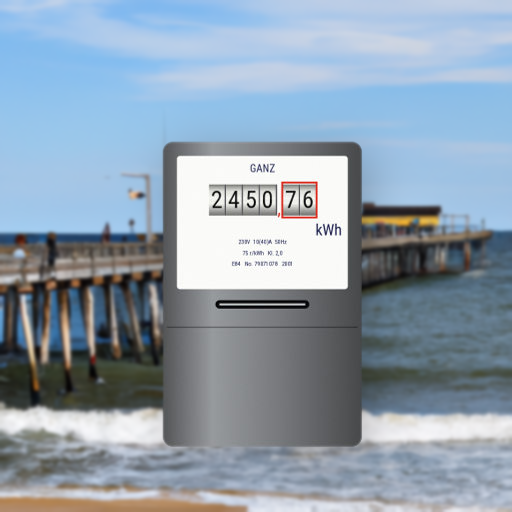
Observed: value=2450.76 unit=kWh
